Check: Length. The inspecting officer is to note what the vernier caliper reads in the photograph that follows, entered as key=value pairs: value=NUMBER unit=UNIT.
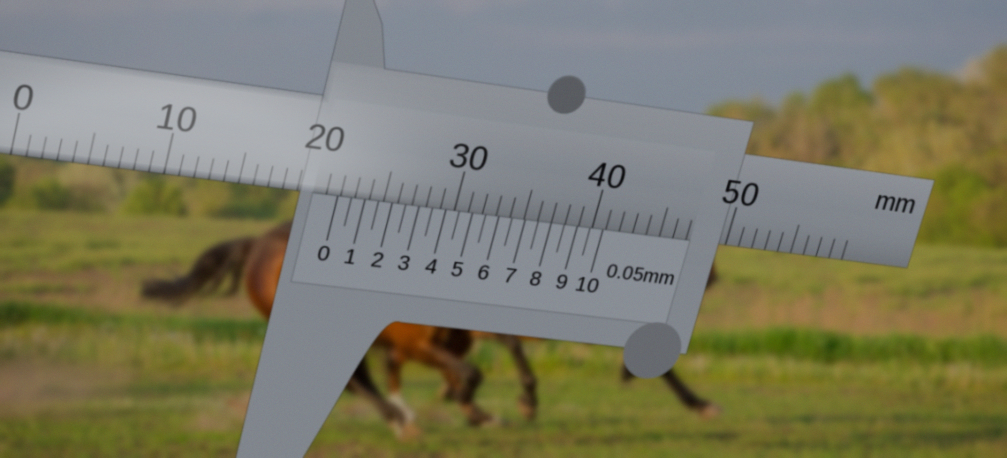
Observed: value=21.8 unit=mm
